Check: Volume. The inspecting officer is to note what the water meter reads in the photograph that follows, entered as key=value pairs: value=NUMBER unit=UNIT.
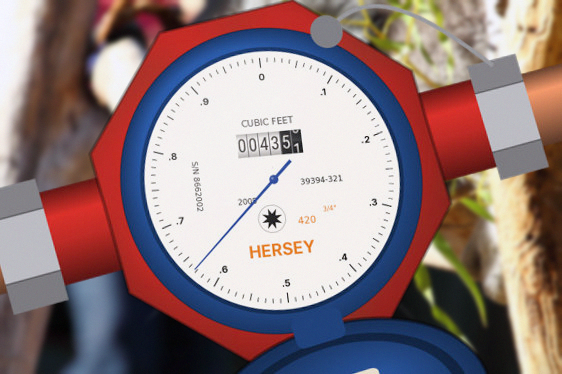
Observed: value=4350.63 unit=ft³
